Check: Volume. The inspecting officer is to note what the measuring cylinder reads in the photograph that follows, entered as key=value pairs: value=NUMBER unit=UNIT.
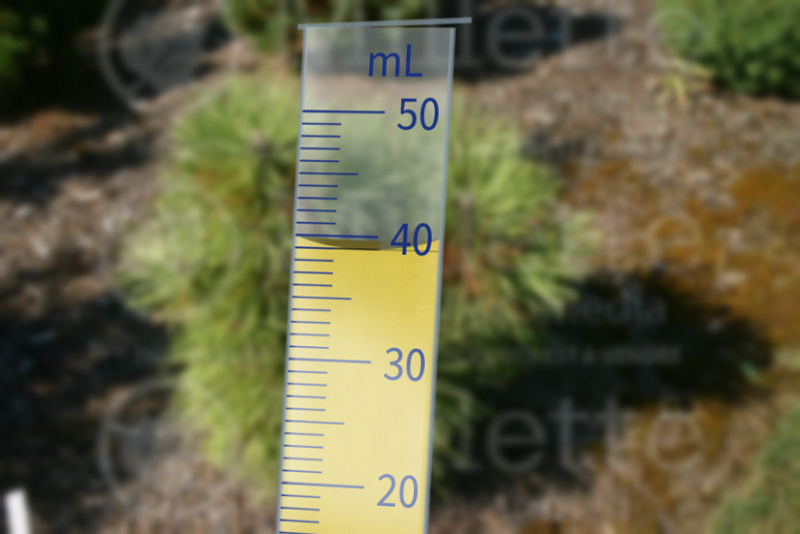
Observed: value=39 unit=mL
